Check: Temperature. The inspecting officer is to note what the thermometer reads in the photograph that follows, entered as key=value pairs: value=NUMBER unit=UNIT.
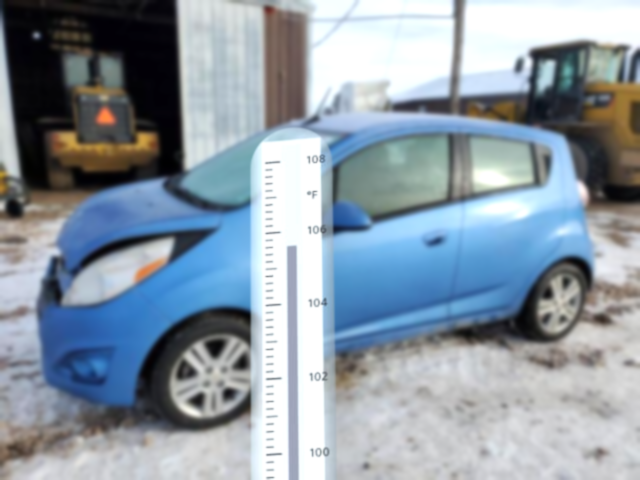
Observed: value=105.6 unit=°F
